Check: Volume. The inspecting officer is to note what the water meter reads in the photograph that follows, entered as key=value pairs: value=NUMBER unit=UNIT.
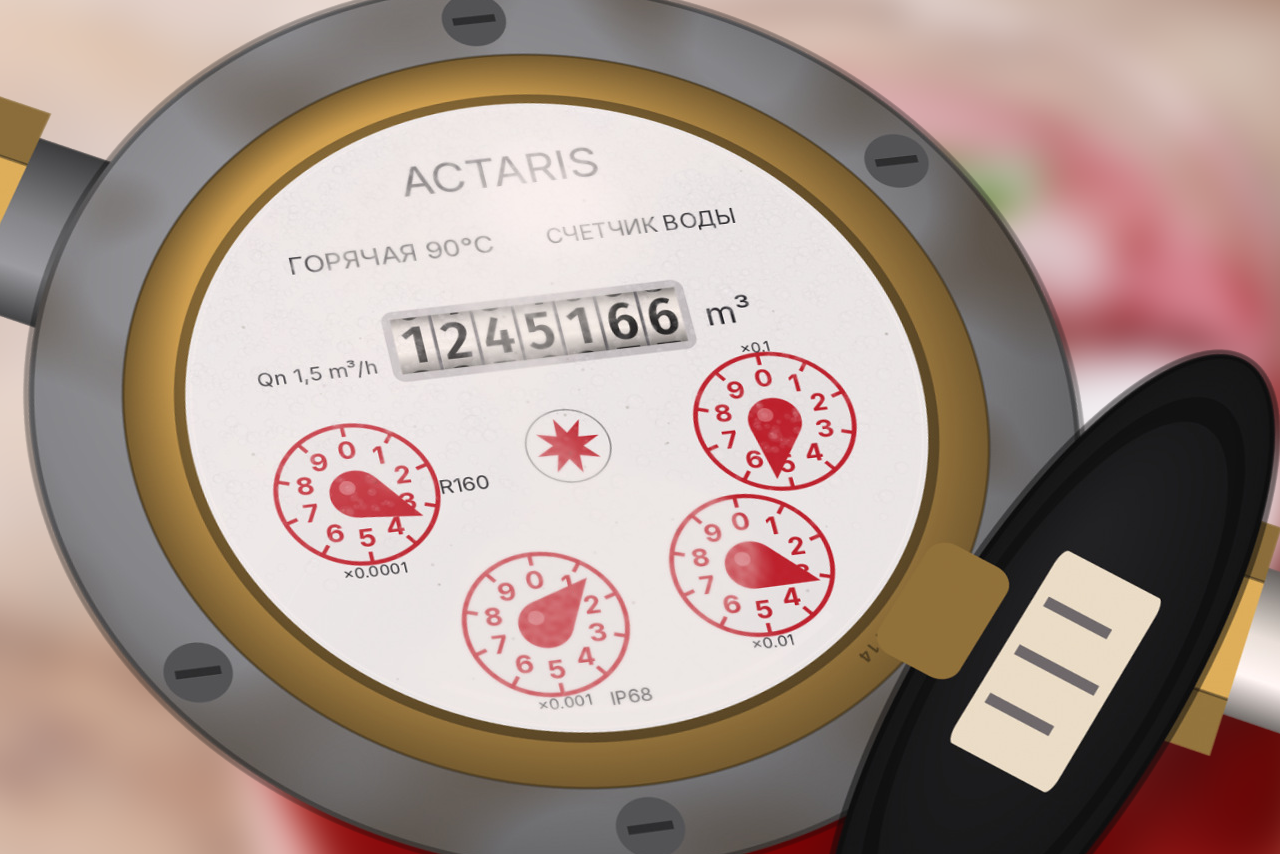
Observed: value=1245166.5313 unit=m³
